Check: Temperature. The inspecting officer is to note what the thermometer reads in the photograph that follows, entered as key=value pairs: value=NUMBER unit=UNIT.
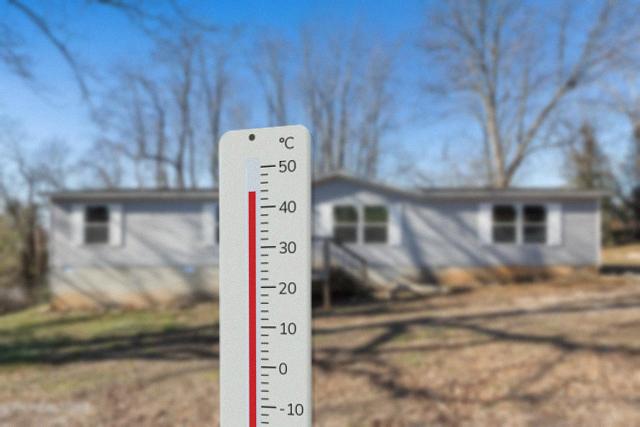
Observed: value=44 unit=°C
